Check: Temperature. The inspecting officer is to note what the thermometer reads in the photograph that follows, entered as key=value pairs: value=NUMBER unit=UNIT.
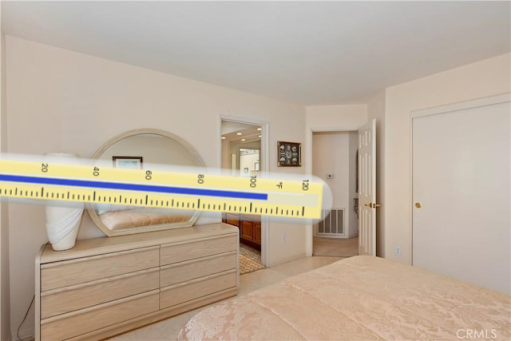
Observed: value=106 unit=°F
